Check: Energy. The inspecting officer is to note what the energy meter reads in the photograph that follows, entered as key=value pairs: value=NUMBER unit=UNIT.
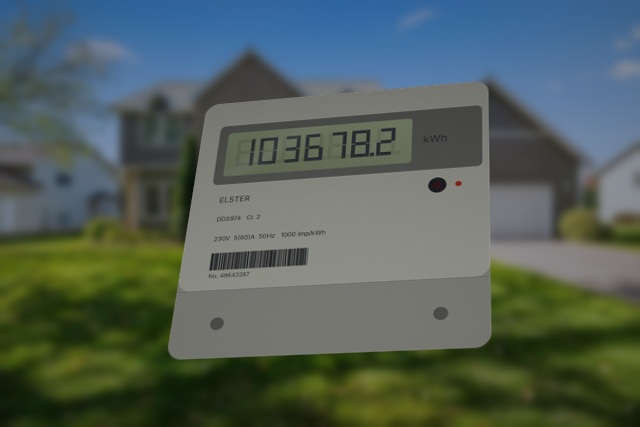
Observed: value=103678.2 unit=kWh
